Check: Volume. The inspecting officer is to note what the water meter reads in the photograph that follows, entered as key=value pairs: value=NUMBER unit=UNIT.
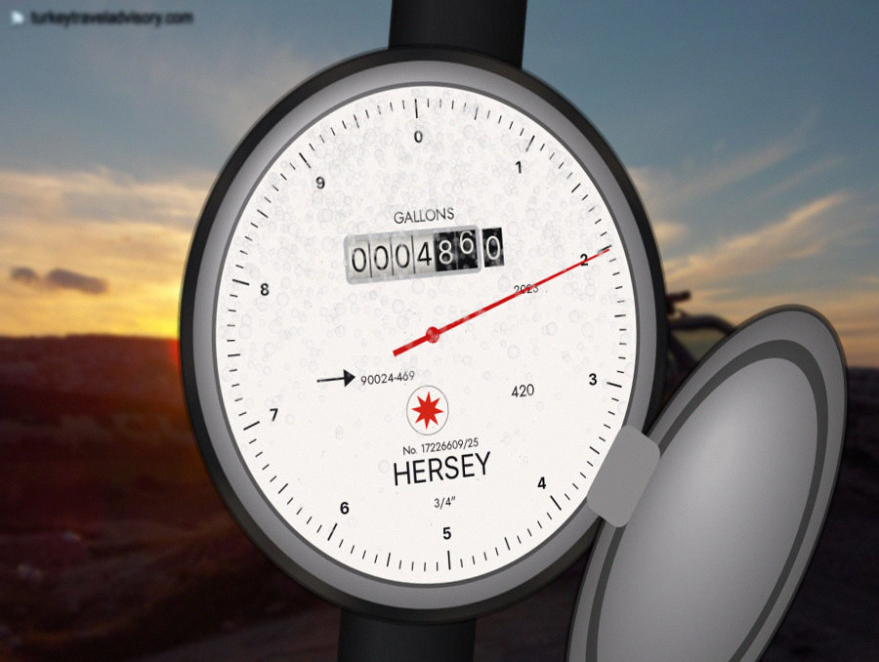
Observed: value=4862.0 unit=gal
